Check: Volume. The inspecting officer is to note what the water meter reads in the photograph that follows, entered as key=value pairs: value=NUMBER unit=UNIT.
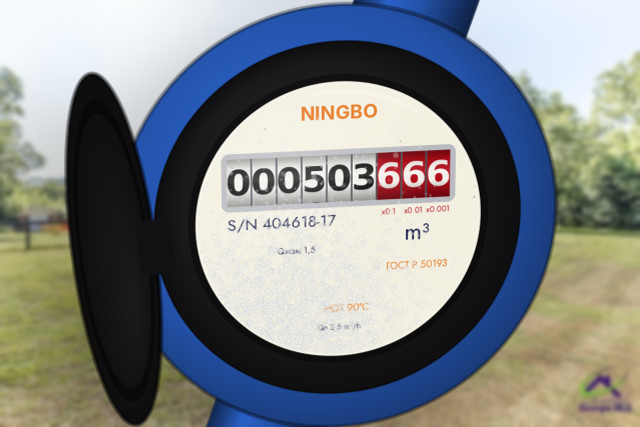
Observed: value=503.666 unit=m³
